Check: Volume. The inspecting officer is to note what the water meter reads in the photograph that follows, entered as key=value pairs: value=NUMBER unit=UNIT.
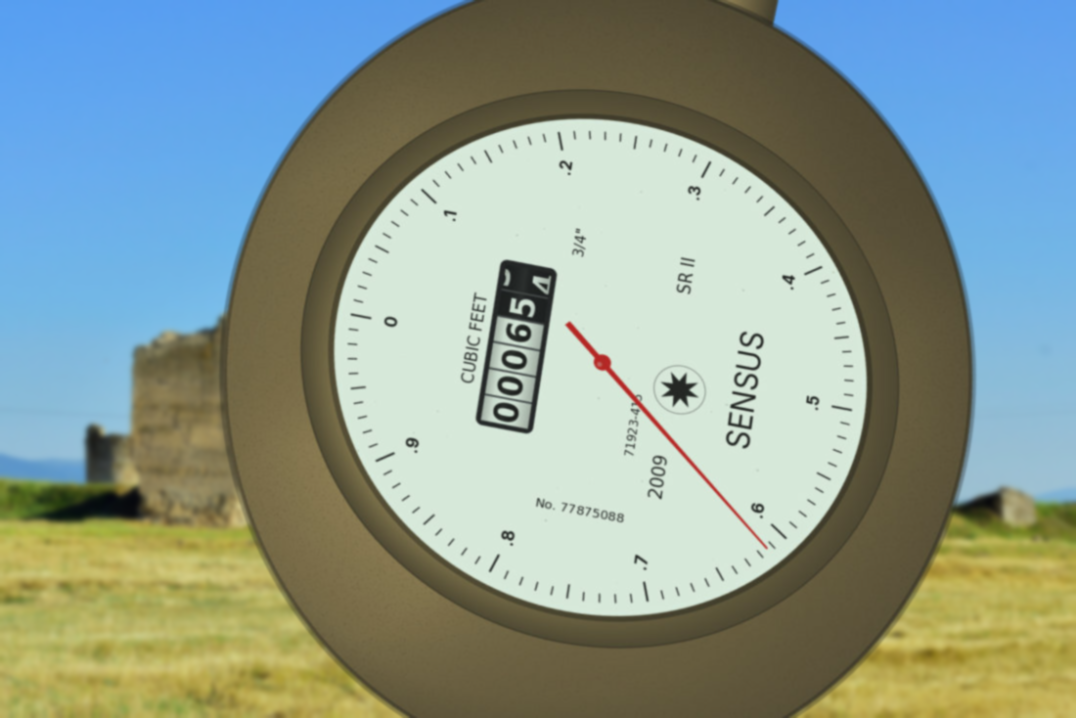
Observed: value=653.61 unit=ft³
